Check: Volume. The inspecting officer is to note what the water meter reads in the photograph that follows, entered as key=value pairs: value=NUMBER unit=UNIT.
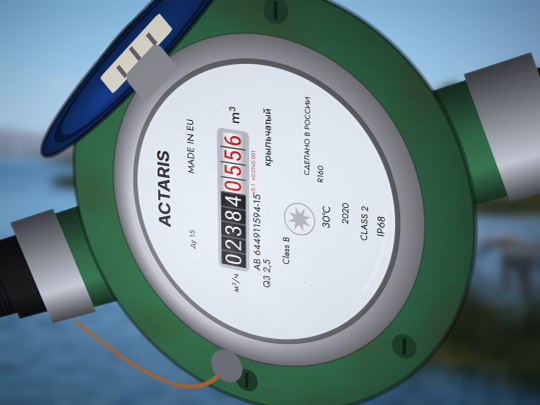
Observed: value=2384.0556 unit=m³
